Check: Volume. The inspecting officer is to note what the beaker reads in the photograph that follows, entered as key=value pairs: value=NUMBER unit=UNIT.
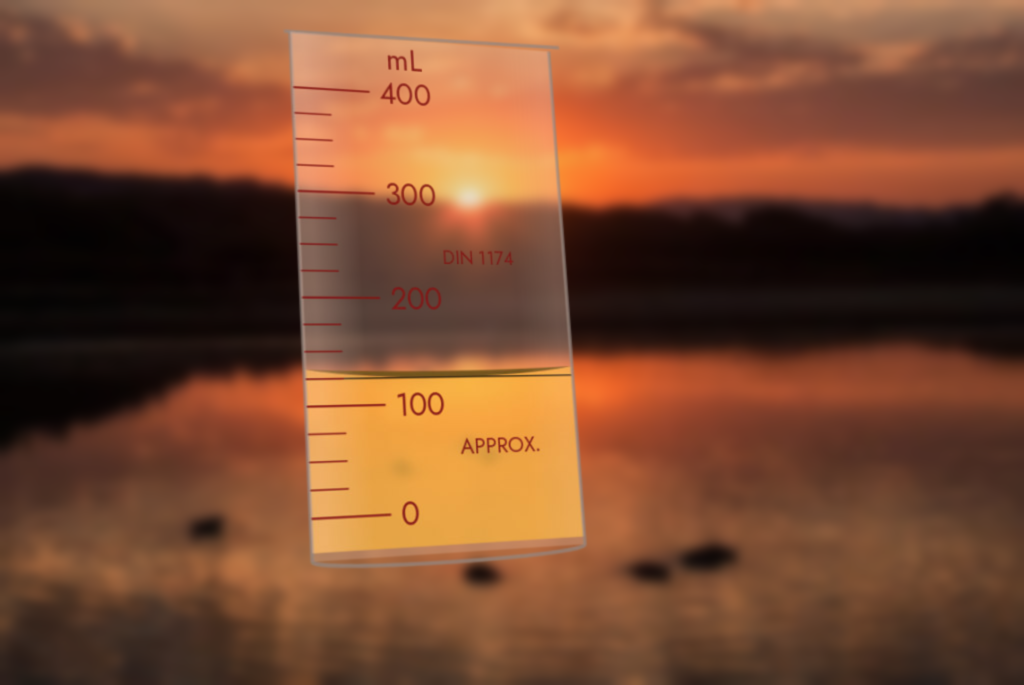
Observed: value=125 unit=mL
